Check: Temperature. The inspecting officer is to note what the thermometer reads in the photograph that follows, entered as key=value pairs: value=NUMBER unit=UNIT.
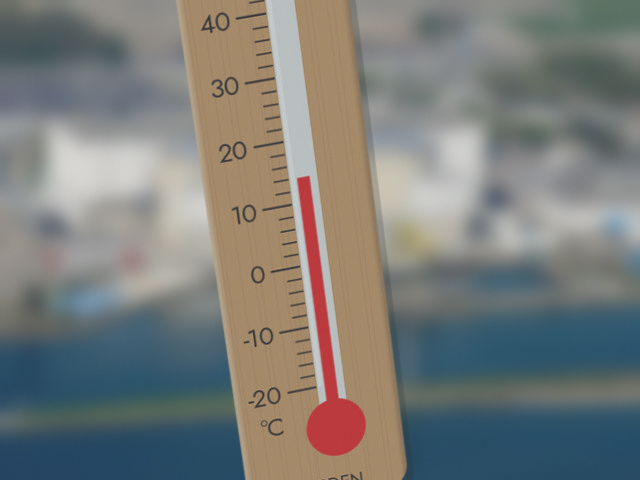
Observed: value=14 unit=°C
